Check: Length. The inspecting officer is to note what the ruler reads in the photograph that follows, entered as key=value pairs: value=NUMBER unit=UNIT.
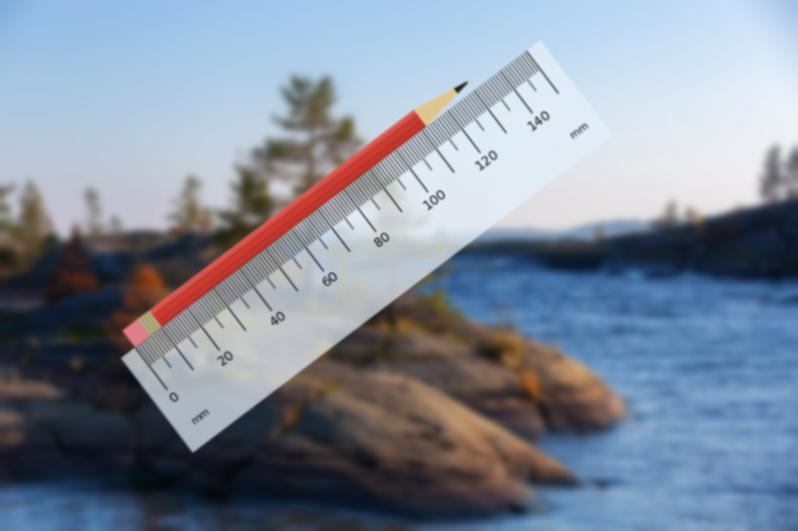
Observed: value=130 unit=mm
